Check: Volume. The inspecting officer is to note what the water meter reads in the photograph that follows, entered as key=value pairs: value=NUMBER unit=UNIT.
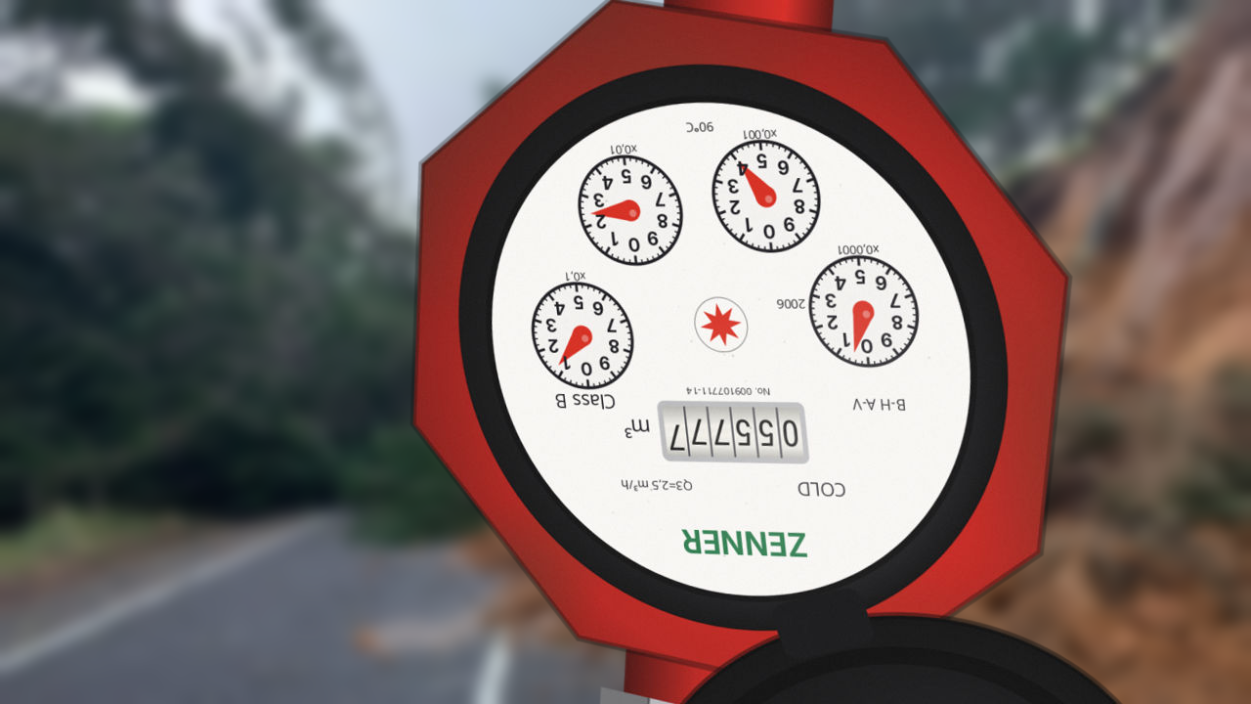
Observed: value=55777.1240 unit=m³
